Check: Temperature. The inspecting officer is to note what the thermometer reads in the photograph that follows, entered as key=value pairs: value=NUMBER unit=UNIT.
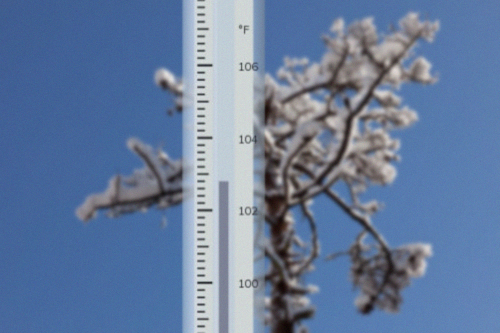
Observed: value=102.8 unit=°F
